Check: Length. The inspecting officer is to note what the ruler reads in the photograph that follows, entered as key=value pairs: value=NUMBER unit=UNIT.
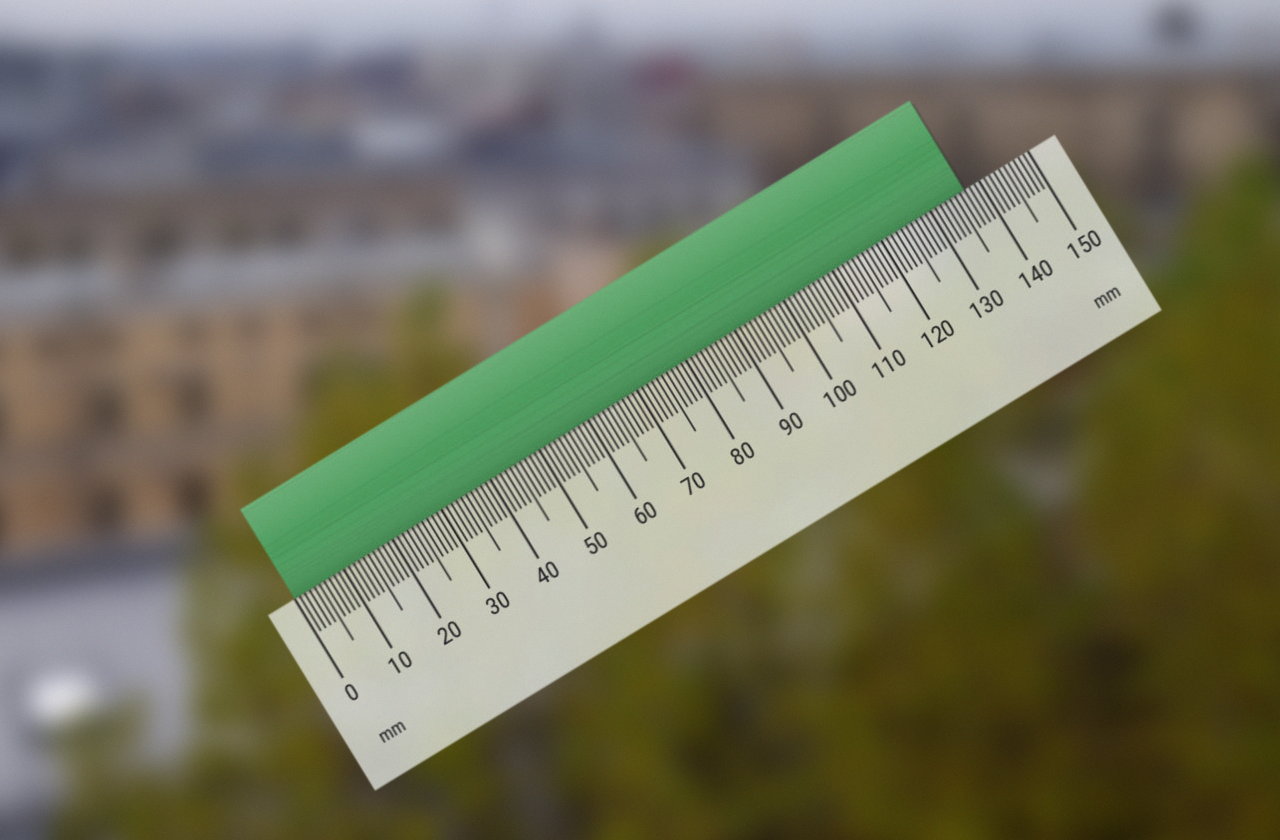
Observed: value=137 unit=mm
